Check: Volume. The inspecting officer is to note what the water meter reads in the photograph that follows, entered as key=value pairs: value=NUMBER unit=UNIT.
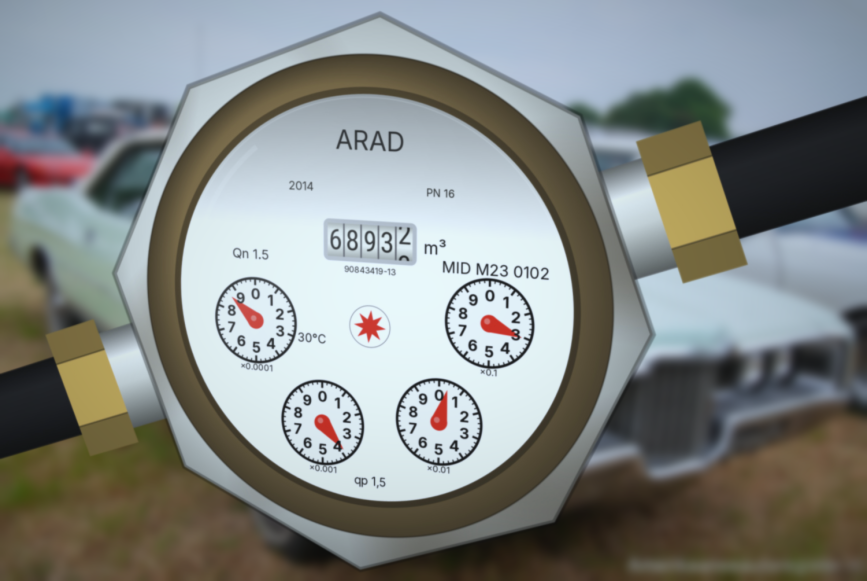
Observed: value=68932.3038 unit=m³
